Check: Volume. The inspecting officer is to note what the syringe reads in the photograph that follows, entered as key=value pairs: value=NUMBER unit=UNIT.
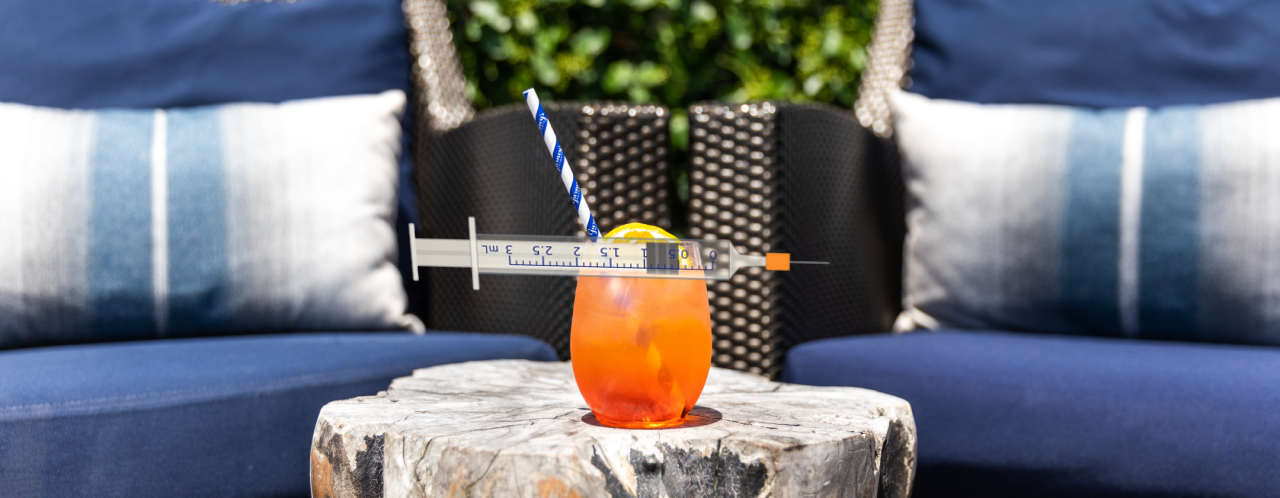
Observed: value=0.5 unit=mL
